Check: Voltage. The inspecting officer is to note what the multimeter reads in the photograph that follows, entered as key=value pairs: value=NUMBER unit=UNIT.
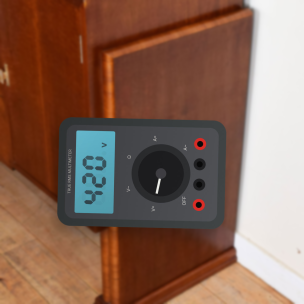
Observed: value=420 unit=V
